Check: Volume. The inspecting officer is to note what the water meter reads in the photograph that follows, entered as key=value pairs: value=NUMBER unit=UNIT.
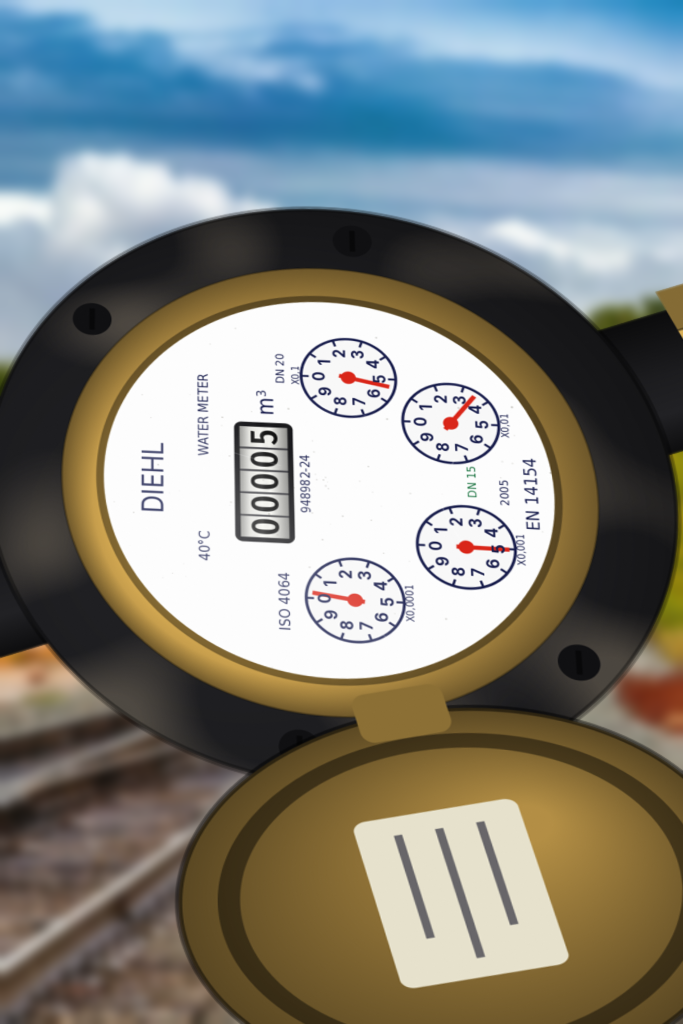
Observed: value=5.5350 unit=m³
